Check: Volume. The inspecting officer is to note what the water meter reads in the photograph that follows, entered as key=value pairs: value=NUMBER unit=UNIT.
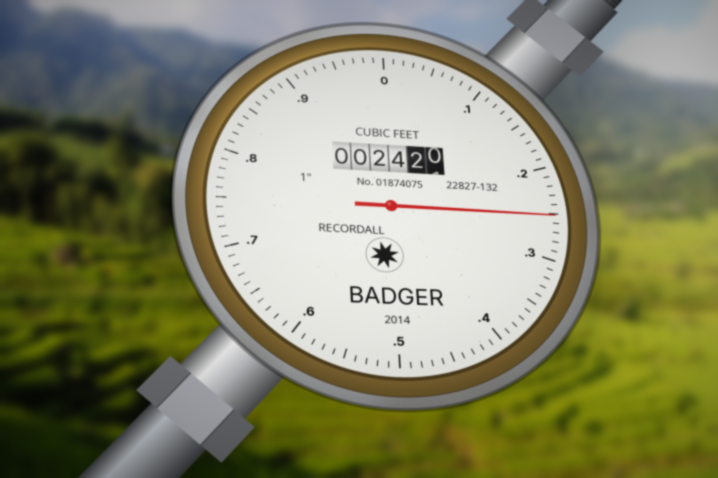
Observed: value=2420.25 unit=ft³
